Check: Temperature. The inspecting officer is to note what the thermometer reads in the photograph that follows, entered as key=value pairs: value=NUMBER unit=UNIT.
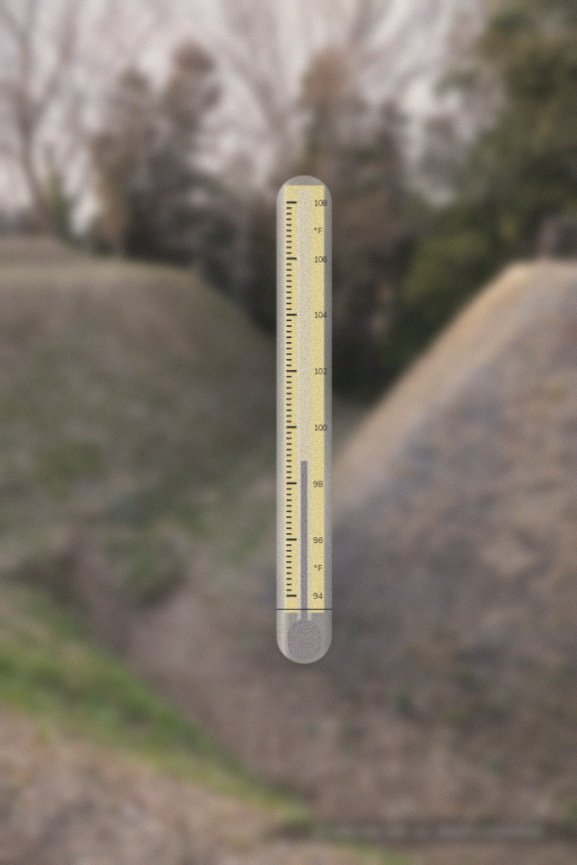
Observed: value=98.8 unit=°F
